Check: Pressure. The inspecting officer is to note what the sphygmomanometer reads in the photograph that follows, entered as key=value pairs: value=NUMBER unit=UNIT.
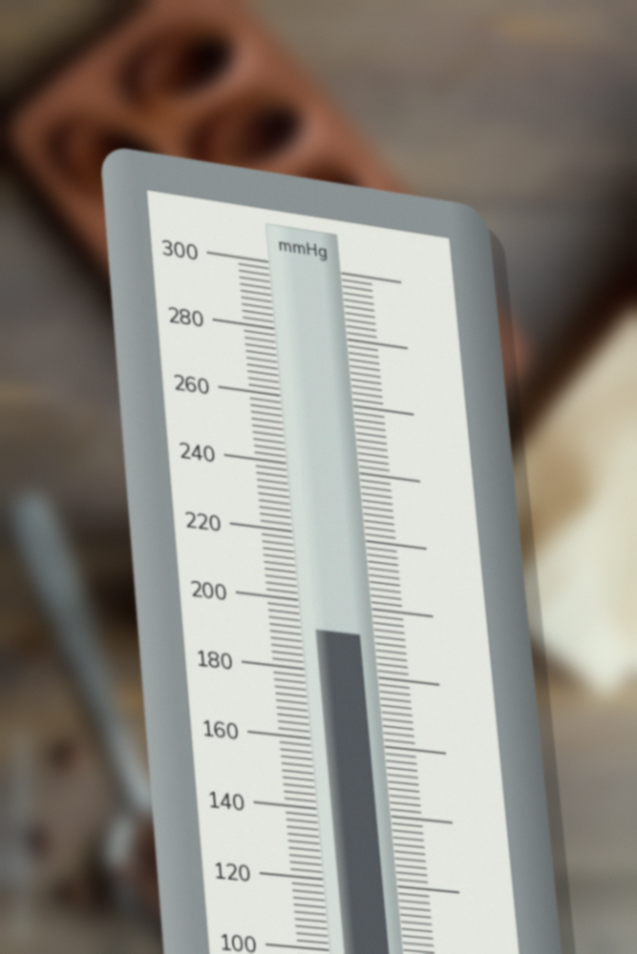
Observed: value=192 unit=mmHg
